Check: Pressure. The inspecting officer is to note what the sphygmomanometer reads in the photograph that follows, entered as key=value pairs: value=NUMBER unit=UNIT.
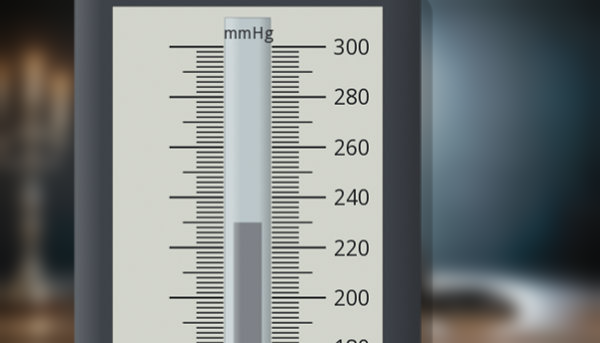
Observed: value=230 unit=mmHg
